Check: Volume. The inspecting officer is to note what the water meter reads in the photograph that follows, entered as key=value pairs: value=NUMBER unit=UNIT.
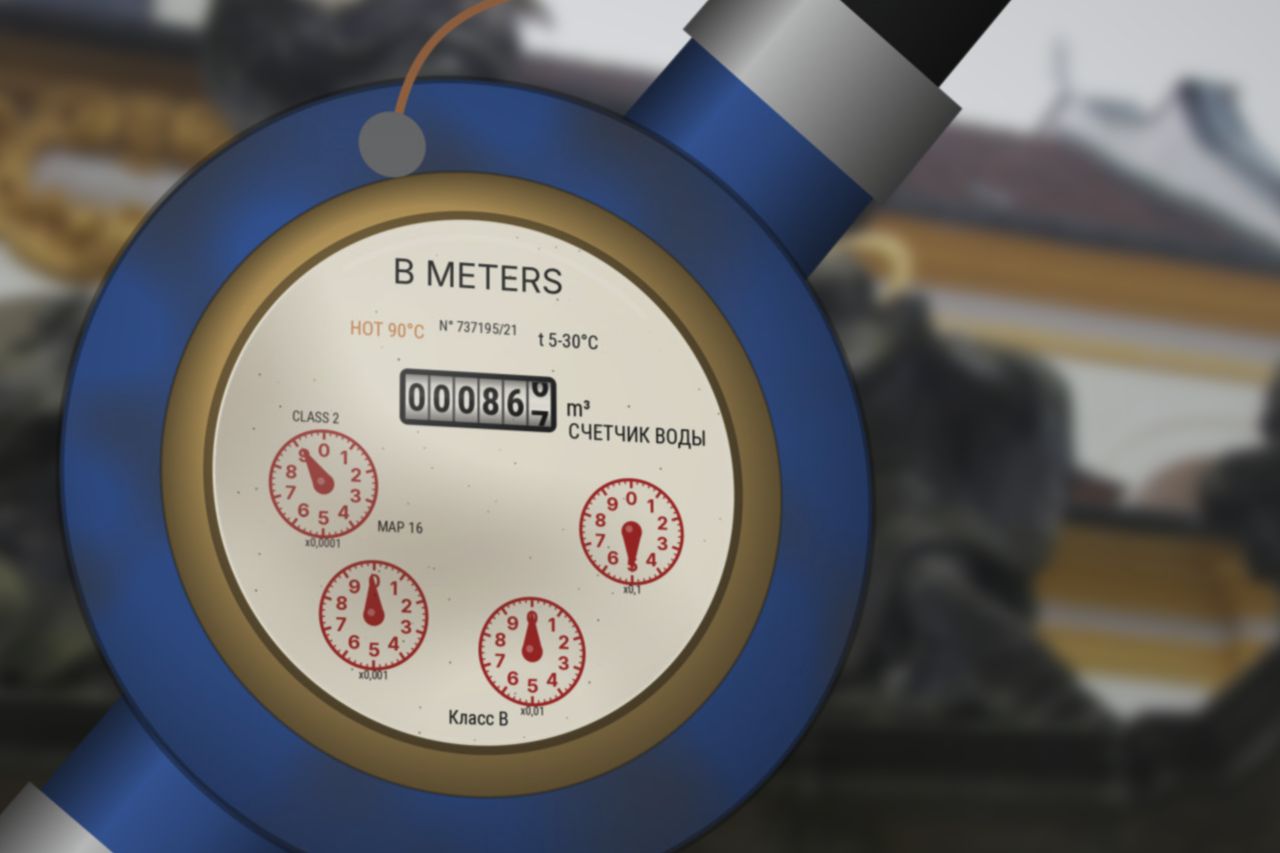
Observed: value=866.4999 unit=m³
